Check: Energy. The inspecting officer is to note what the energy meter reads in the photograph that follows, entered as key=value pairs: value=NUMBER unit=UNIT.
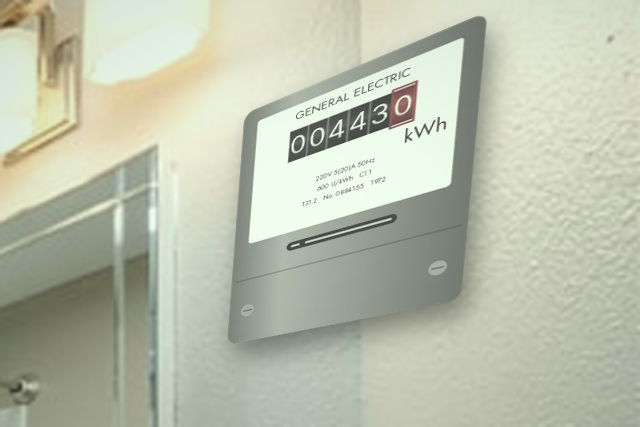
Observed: value=443.0 unit=kWh
